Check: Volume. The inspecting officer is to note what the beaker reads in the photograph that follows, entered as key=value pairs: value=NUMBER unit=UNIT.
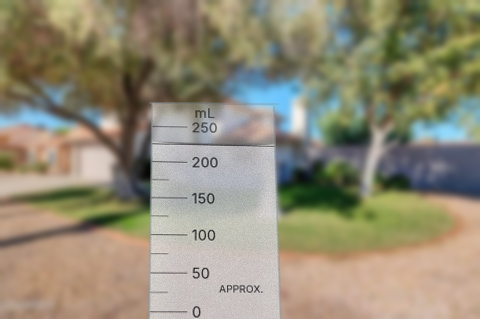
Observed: value=225 unit=mL
